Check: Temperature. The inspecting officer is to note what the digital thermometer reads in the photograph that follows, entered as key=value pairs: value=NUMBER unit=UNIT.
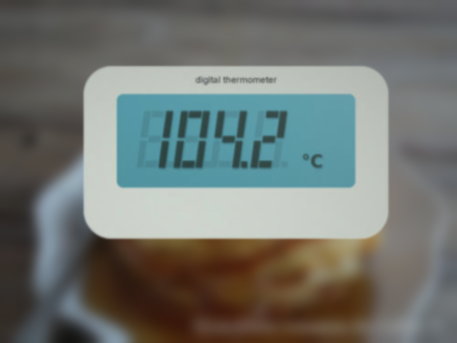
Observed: value=104.2 unit=°C
